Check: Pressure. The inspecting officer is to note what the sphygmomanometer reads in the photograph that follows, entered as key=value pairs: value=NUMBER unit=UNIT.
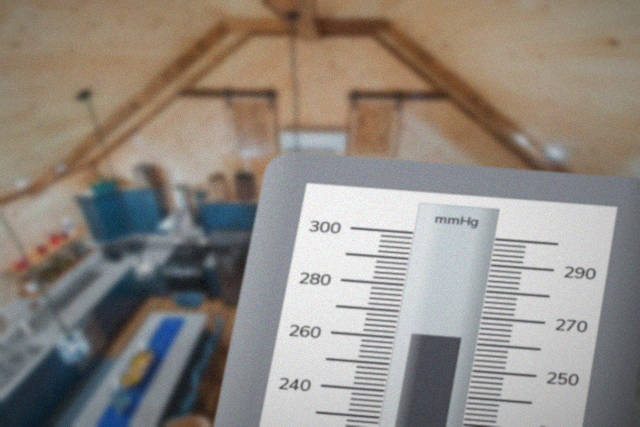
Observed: value=262 unit=mmHg
